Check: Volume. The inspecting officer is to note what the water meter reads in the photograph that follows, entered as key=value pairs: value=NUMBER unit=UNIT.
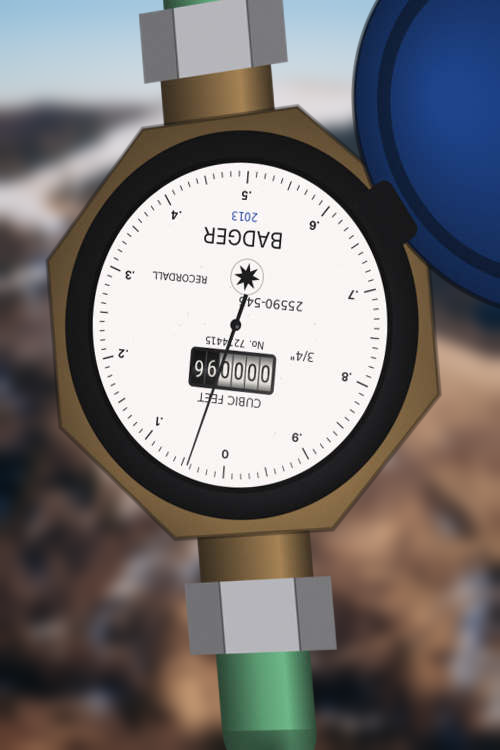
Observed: value=96.04 unit=ft³
